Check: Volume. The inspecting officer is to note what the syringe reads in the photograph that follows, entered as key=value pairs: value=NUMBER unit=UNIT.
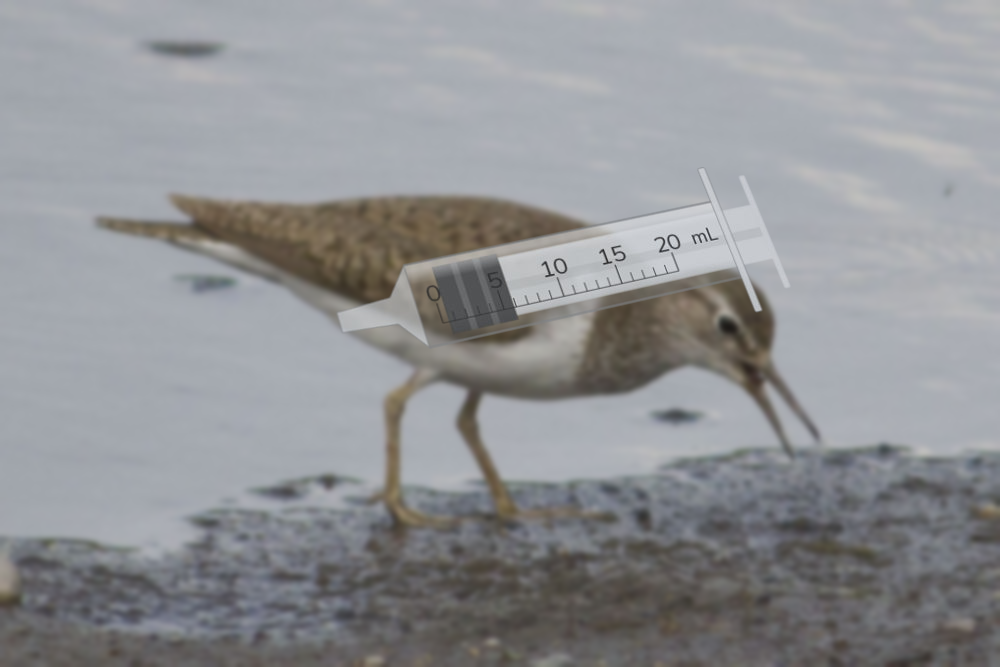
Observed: value=0.5 unit=mL
